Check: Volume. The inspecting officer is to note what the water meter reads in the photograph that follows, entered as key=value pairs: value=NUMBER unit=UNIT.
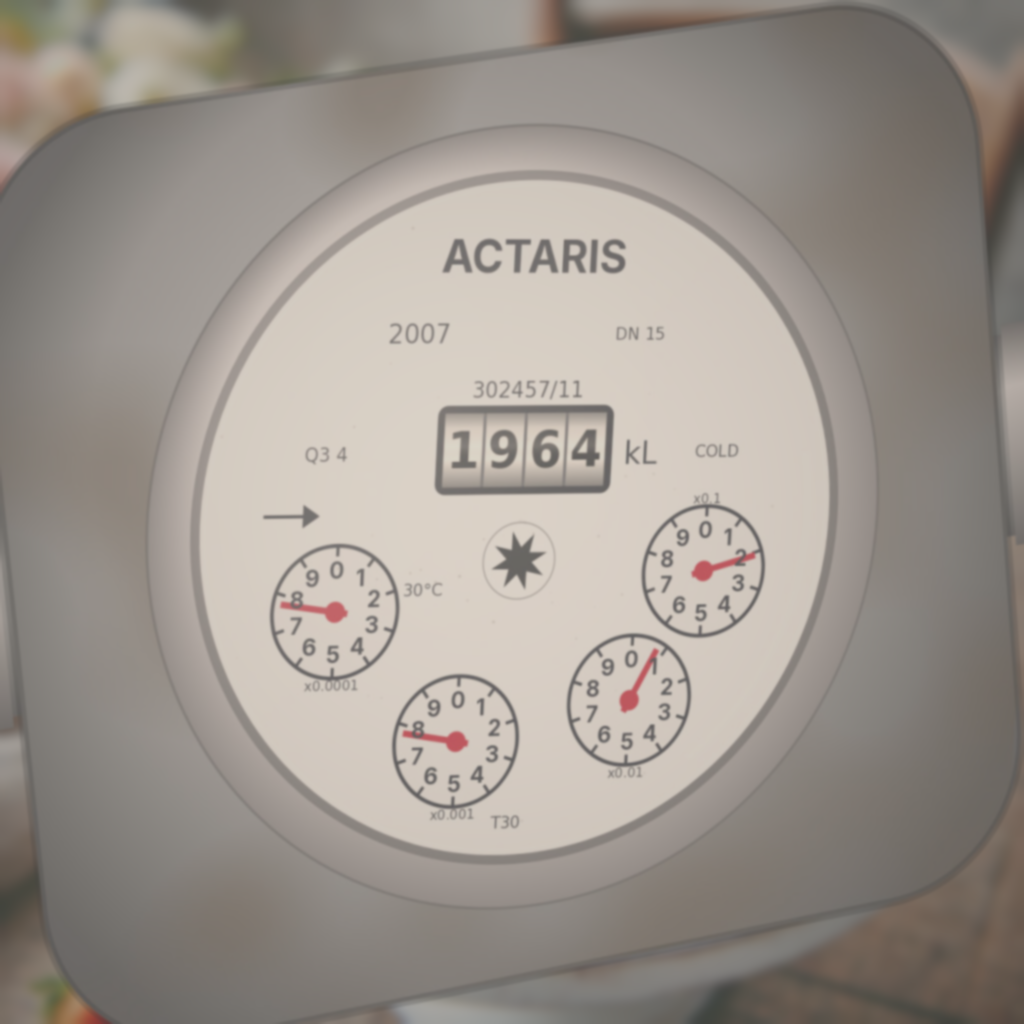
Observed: value=1964.2077 unit=kL
